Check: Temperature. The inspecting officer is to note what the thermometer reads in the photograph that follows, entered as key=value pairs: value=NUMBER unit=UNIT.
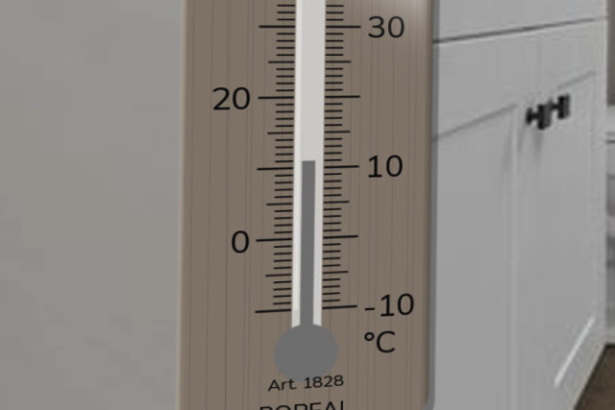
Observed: value=11 unit=°C
